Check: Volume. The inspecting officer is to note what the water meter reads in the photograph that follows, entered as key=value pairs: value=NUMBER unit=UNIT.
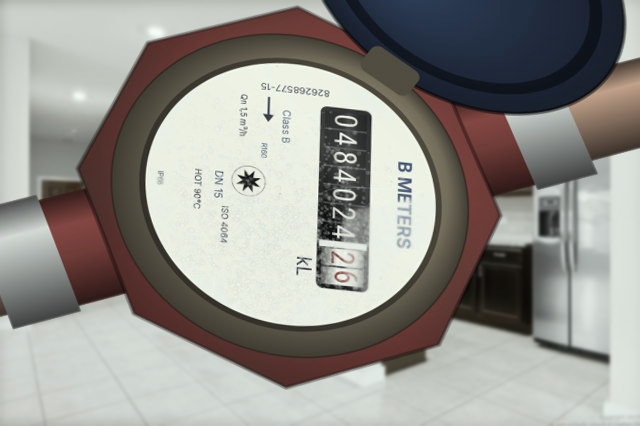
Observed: value=484024.26 unit=kL
